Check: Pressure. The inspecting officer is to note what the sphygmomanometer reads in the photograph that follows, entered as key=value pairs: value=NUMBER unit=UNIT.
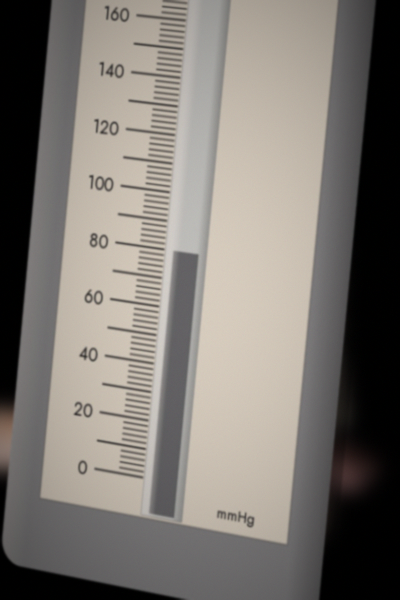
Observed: value=80 unit=mmHg
